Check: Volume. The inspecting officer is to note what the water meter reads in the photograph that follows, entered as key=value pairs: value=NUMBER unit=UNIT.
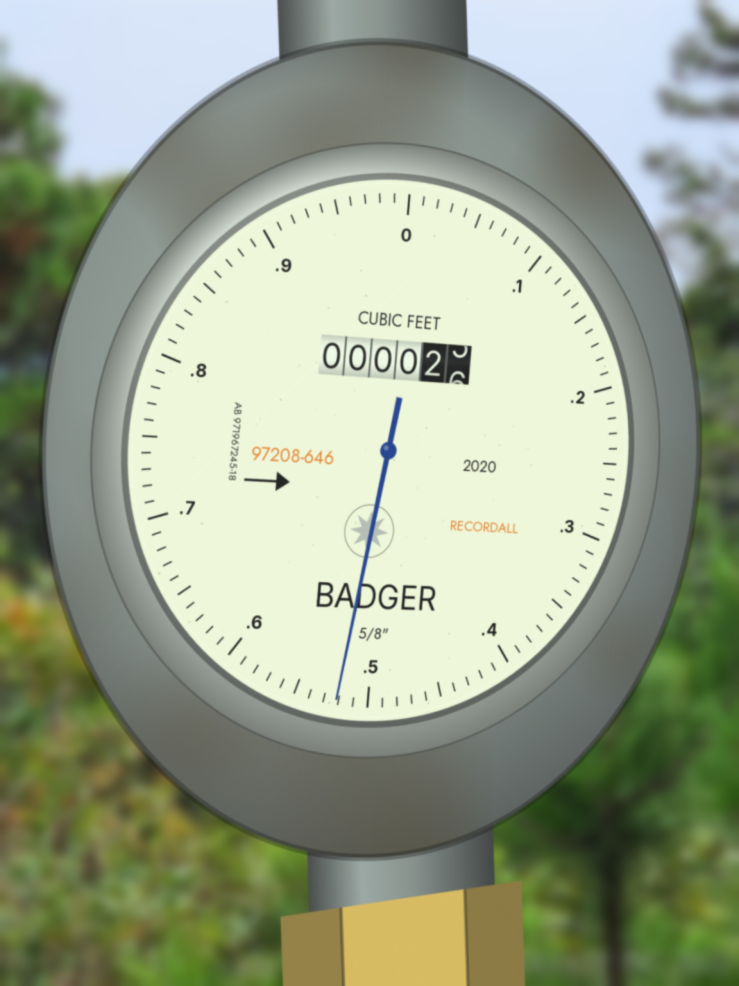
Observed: value=25.52 unit=ft³
